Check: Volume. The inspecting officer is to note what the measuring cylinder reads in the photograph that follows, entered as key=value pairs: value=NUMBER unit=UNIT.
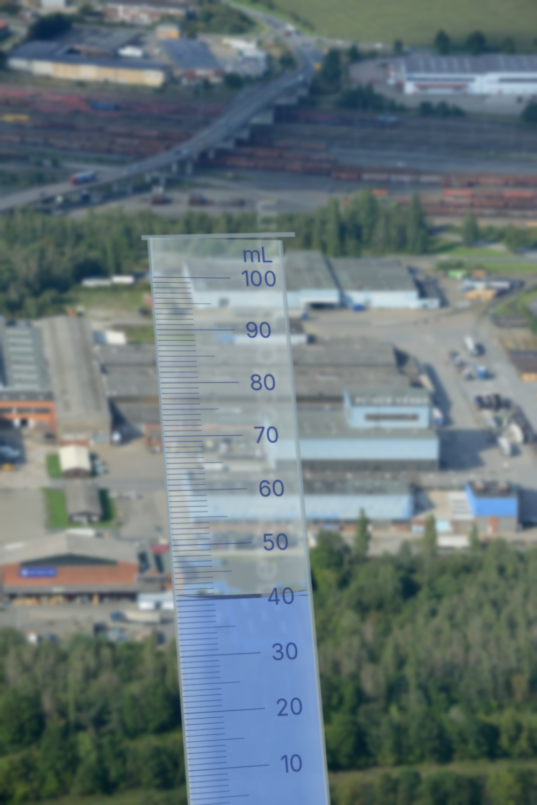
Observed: value=40 unit=mL
